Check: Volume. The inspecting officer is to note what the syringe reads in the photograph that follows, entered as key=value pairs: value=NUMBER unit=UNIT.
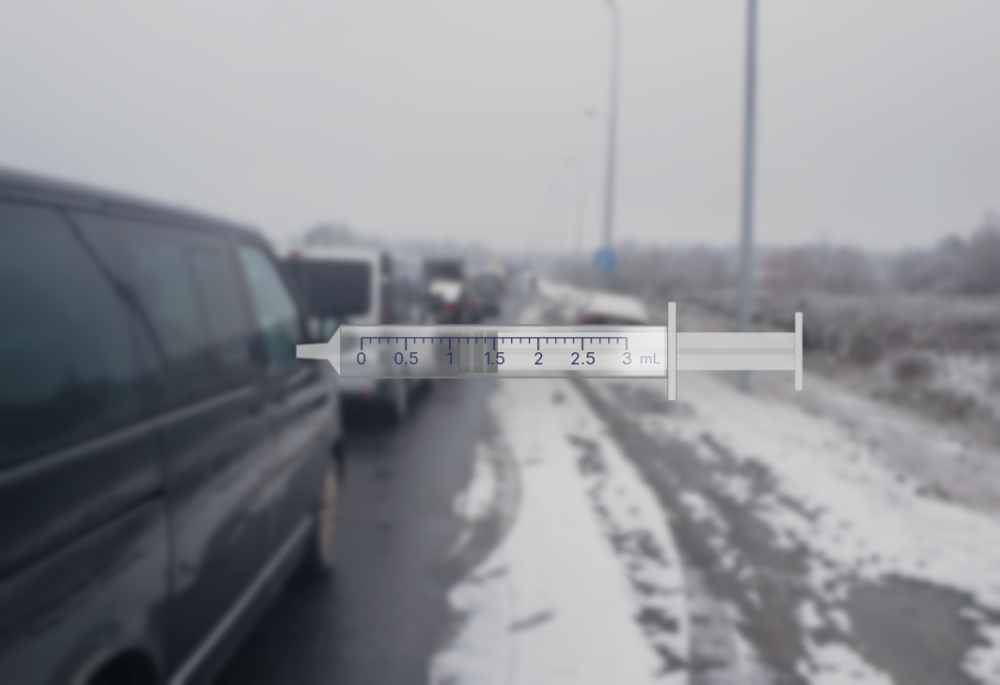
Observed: value=1.1 unit=mL
